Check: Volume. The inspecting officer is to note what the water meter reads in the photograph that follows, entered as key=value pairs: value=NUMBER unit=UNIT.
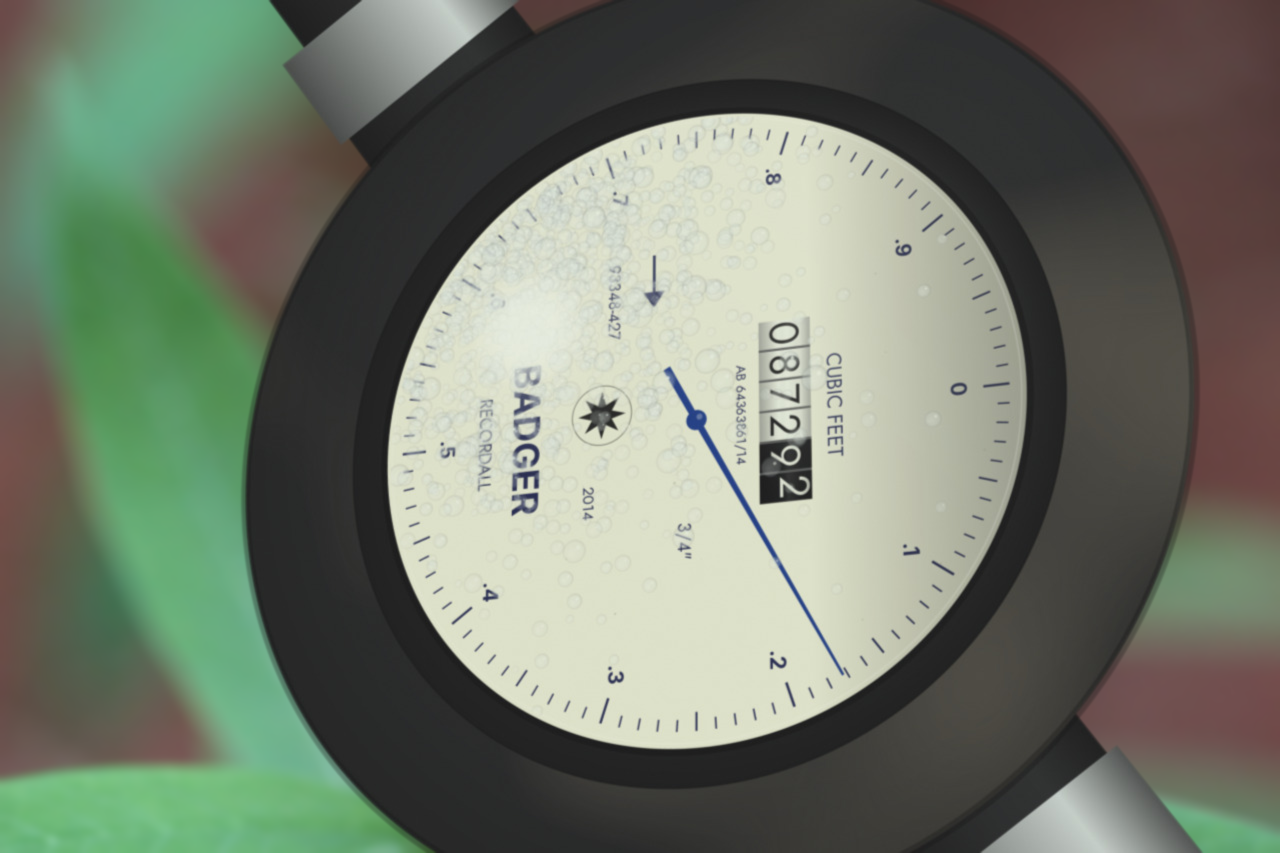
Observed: value=87292.17 unit=ft³
